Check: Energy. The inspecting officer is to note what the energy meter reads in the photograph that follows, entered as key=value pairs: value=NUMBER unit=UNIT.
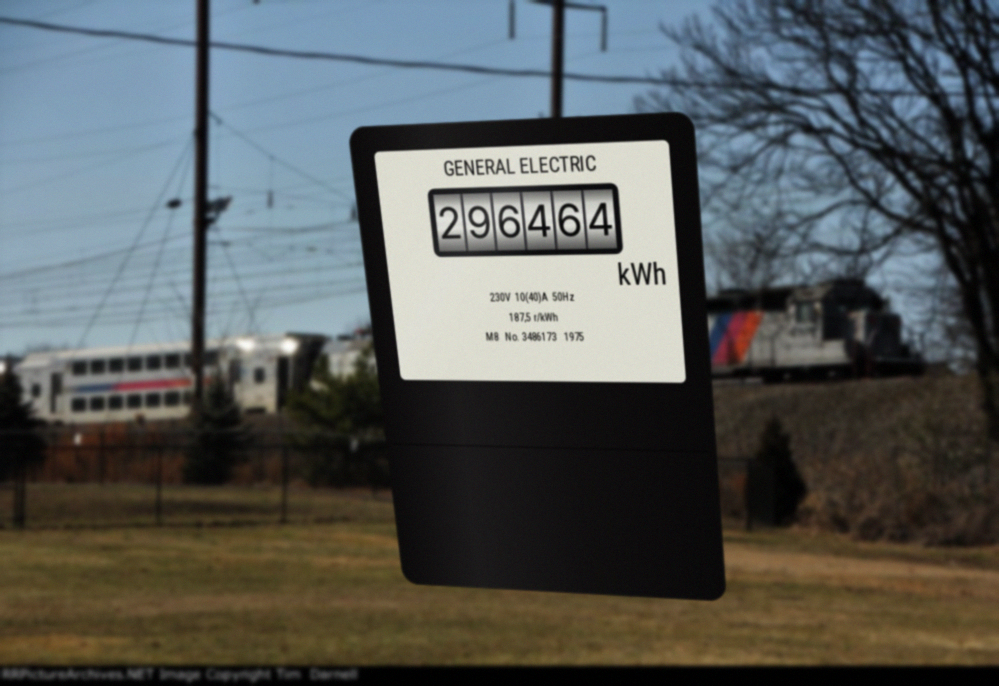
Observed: value=296464 unit=kWh
